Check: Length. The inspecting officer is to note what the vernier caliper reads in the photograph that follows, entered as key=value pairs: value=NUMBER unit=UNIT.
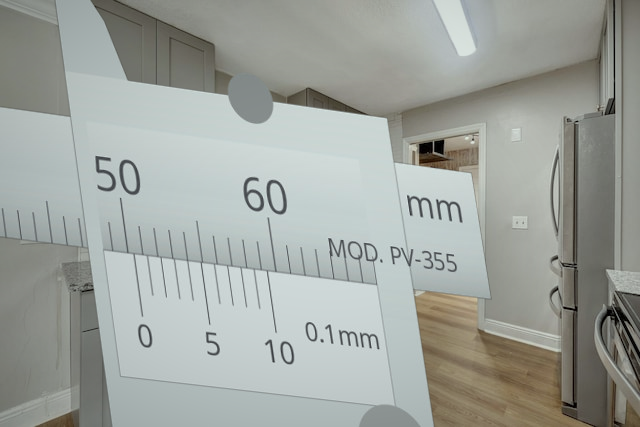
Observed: value=50.4 unit=mm
